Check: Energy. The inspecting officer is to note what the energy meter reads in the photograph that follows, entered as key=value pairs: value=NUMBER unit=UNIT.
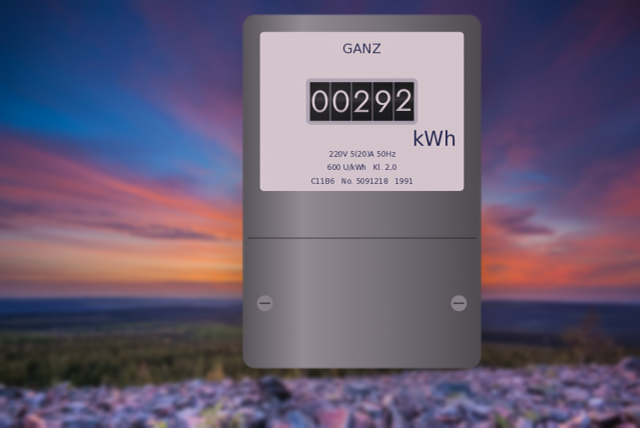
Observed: value=292 unit=kWh
